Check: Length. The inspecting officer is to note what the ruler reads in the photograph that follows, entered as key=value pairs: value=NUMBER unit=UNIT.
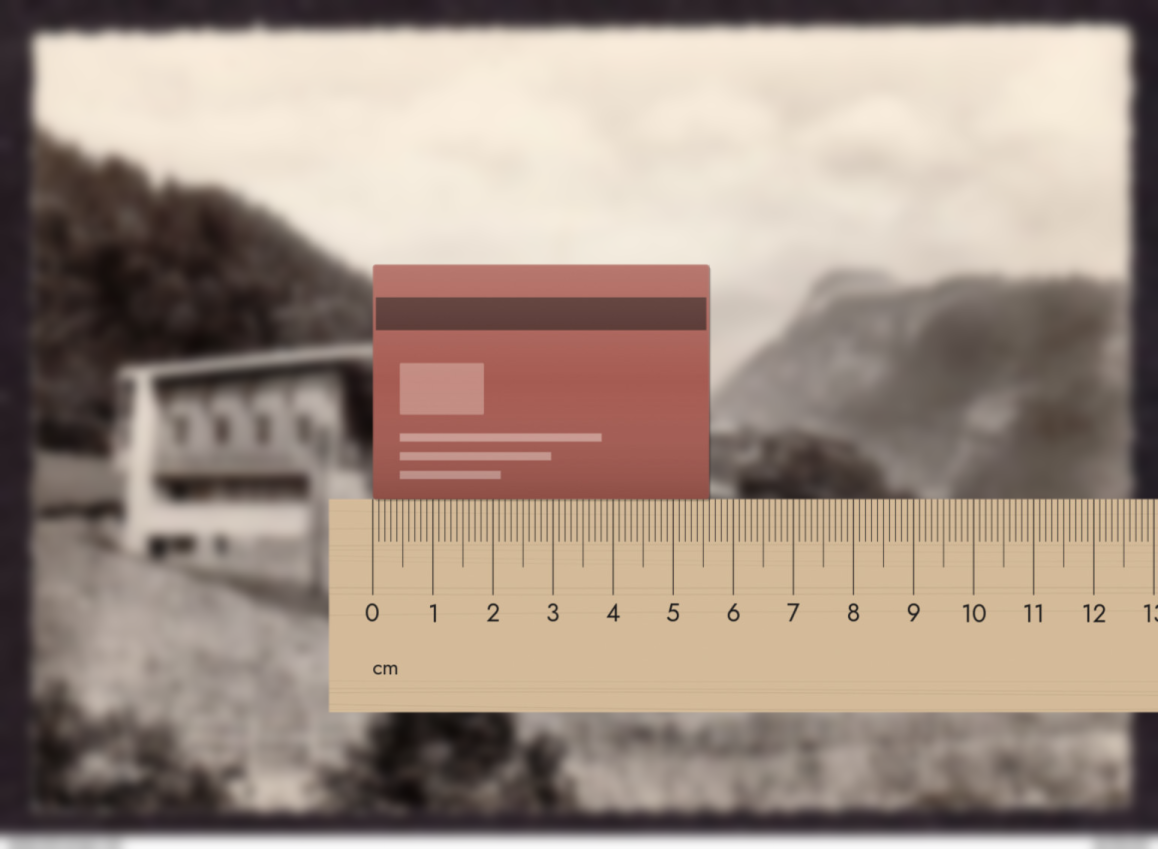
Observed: value=5.6 unit=cm
